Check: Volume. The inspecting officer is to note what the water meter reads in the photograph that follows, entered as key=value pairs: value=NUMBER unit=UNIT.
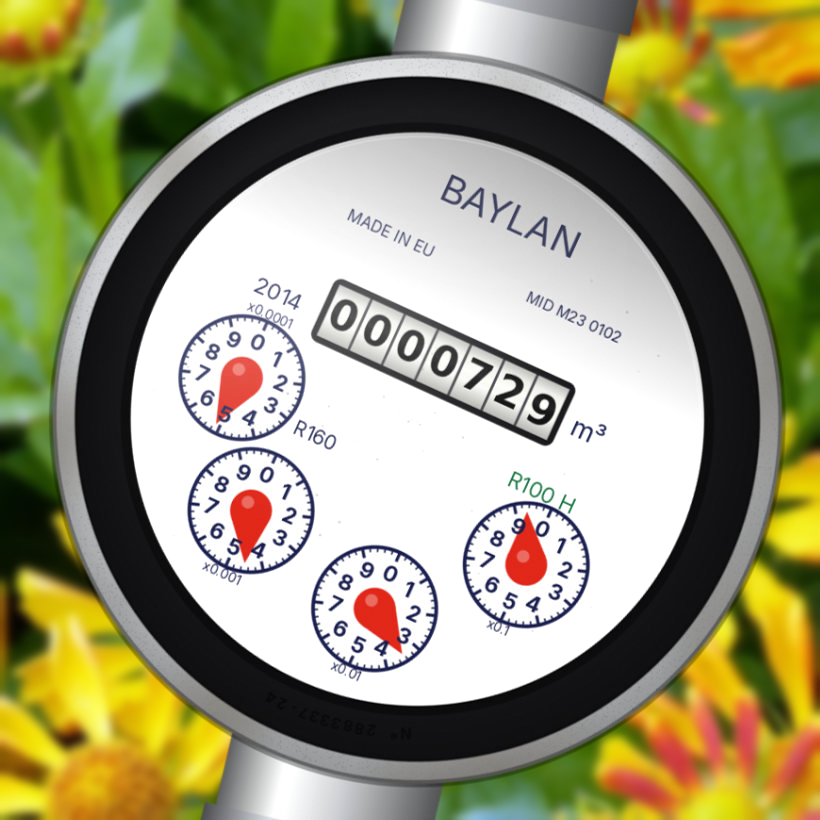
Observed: value=728.9345 unit=m³
